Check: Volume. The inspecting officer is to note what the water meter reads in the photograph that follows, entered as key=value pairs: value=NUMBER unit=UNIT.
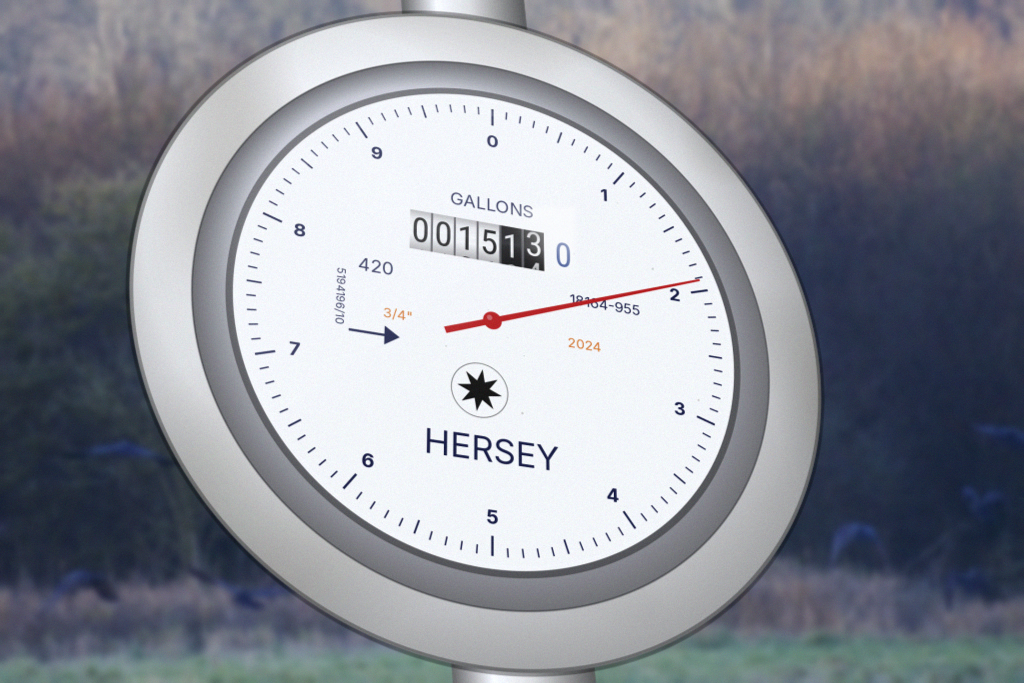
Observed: value=15131.9 unit=gal
